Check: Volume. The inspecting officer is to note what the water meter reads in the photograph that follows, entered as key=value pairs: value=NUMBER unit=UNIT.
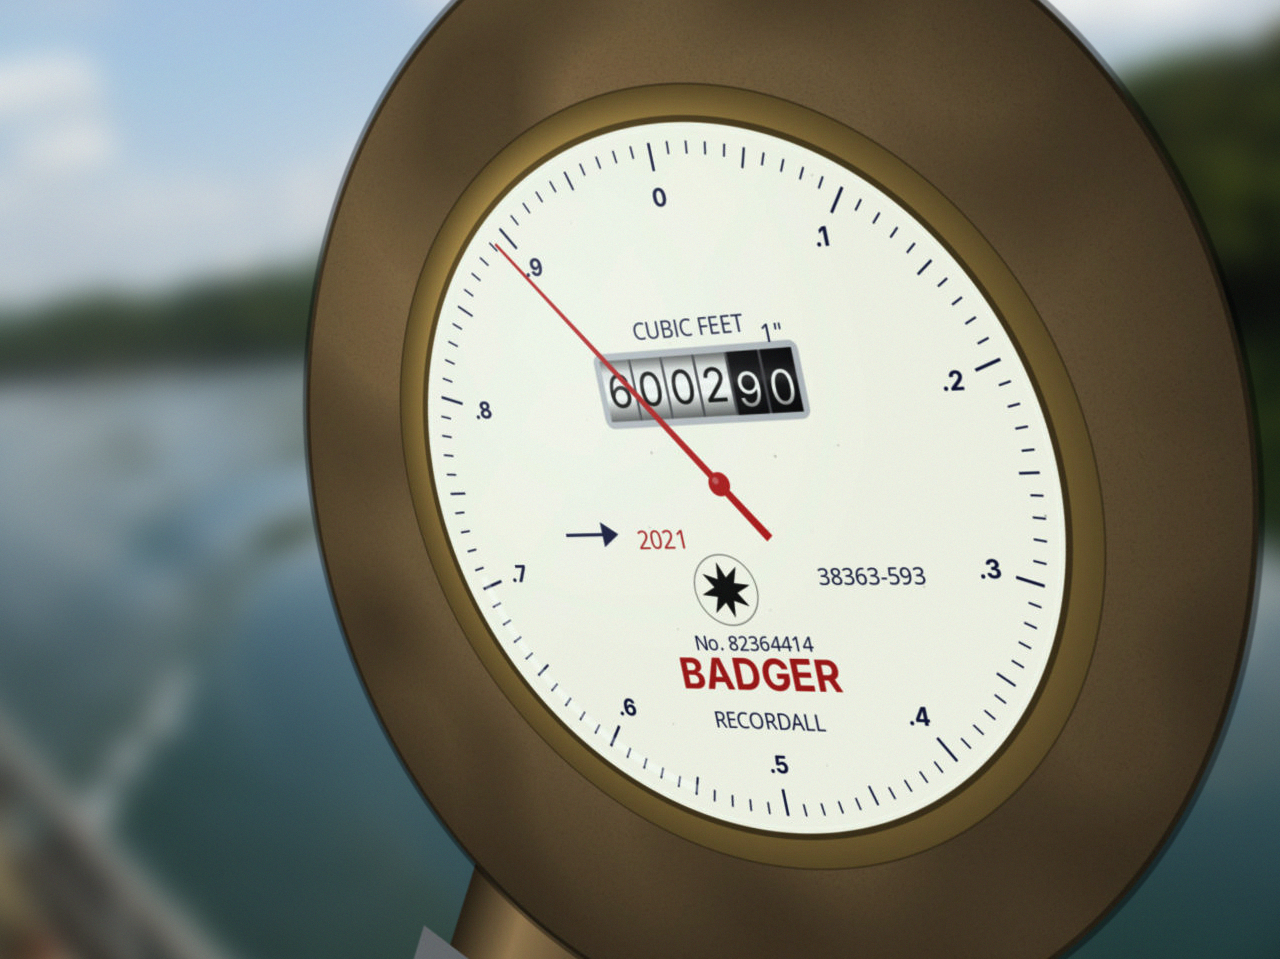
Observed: value=600289.89 unit=ft³
